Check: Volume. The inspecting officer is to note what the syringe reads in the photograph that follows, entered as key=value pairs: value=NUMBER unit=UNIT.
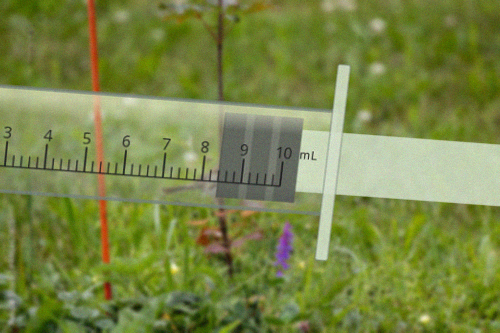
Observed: value=8.4 unit=mL
